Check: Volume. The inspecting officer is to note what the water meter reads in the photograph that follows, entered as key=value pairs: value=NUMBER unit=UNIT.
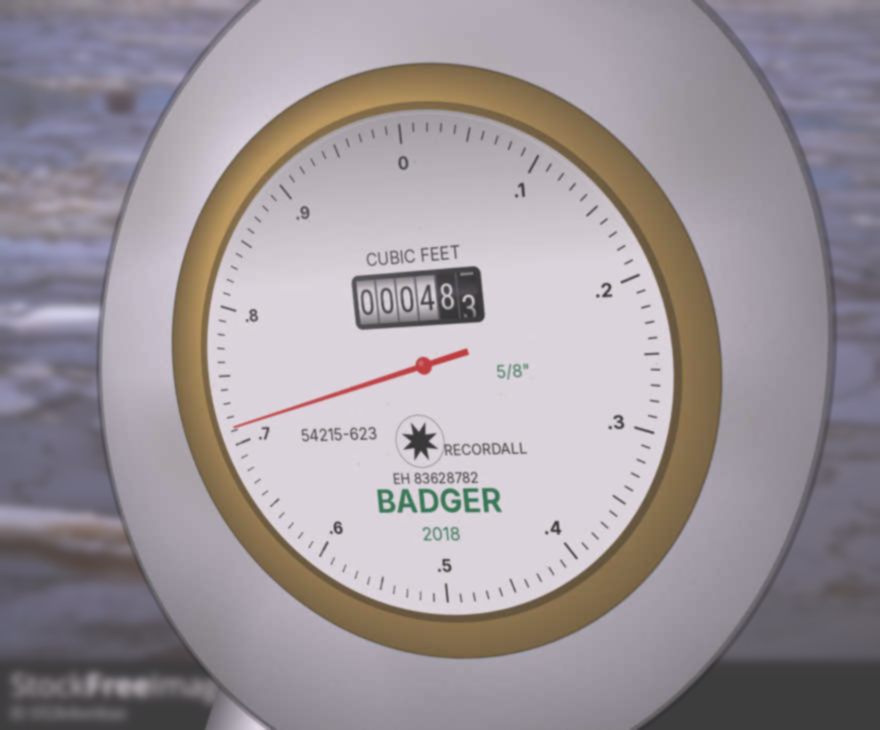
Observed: value=482.71 unit=ft³
